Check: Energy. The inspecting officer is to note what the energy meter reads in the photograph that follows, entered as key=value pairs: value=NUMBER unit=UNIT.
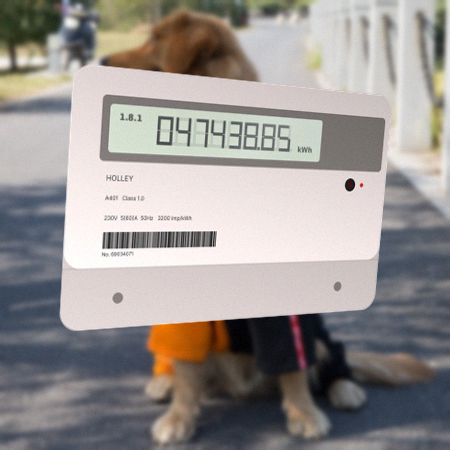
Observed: value=47438.85 unit=kWh
